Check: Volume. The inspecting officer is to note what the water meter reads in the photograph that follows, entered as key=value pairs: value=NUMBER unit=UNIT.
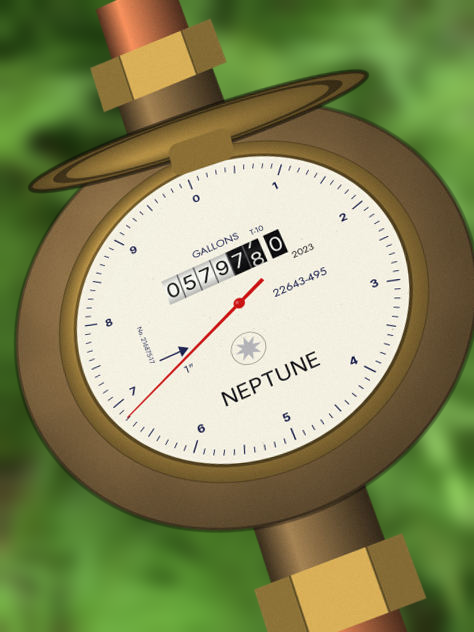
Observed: value=579776.8 unit=gal
